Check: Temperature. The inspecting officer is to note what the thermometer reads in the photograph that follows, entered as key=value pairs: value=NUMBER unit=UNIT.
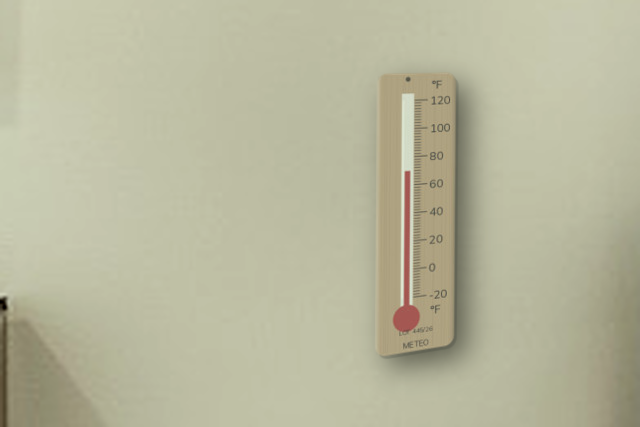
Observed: value=70 unit=°F
